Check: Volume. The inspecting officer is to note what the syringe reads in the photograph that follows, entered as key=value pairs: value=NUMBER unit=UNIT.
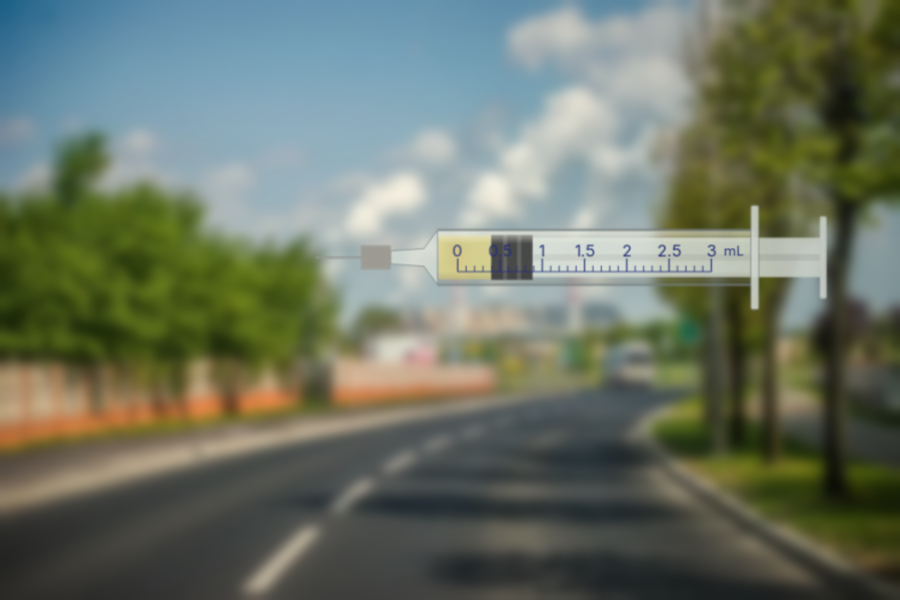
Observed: value=0.4 unit=mL
